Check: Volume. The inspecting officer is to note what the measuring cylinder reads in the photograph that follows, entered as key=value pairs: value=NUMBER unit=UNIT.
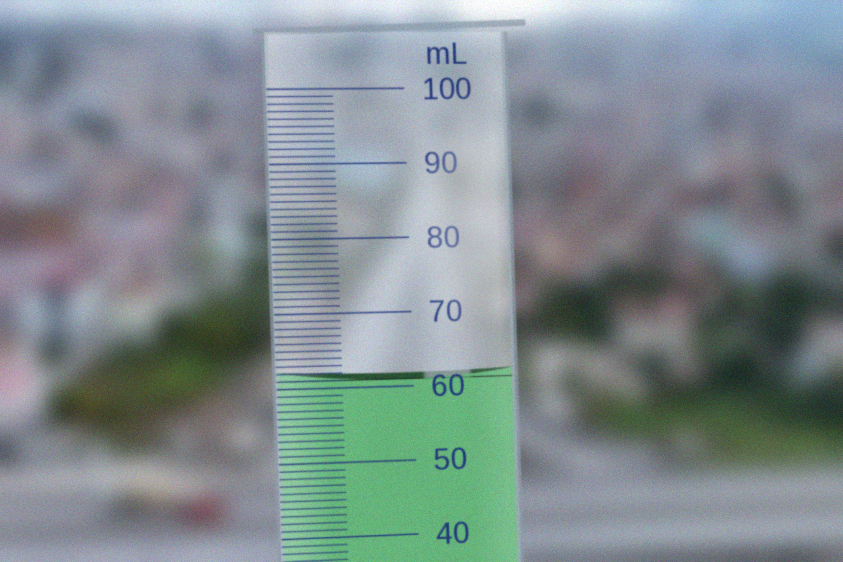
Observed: value=61 unit=mL
